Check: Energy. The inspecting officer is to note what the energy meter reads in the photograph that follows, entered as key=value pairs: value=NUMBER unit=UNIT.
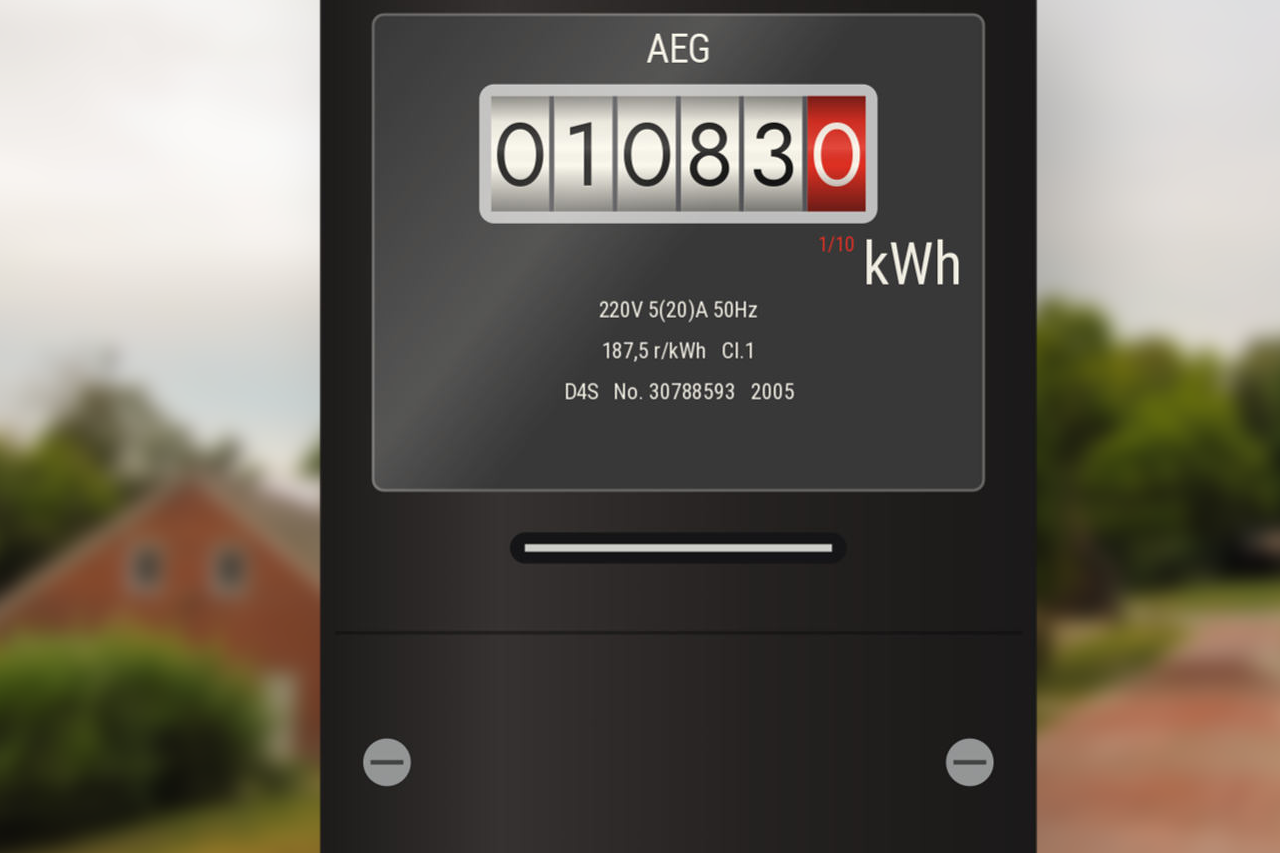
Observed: value=1083.0 unit=kWh
